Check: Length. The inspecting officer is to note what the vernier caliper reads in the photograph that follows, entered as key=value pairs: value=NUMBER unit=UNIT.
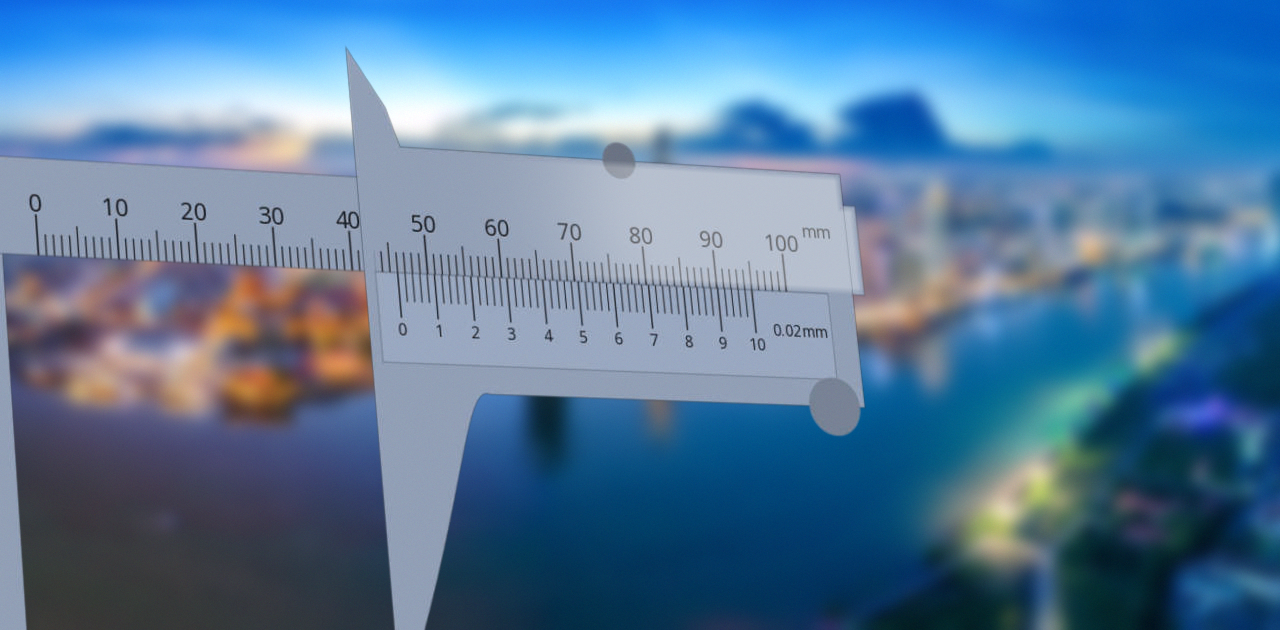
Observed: value=46.0 unit=mm
